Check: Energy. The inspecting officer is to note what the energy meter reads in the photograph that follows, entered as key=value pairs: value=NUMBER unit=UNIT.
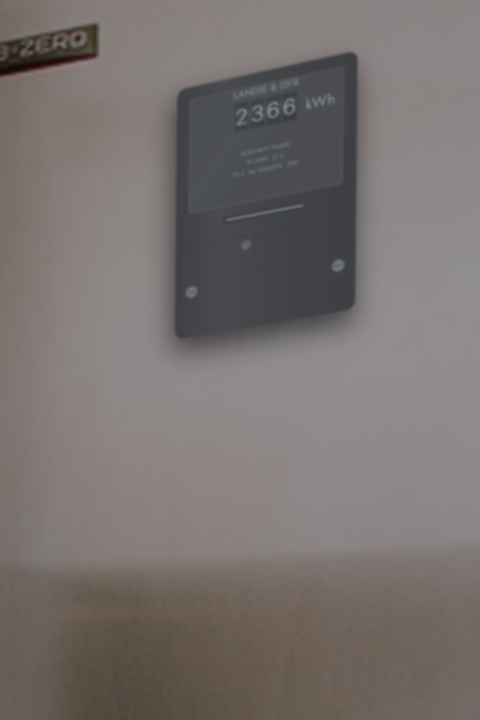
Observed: value=2366 unit=kWh
